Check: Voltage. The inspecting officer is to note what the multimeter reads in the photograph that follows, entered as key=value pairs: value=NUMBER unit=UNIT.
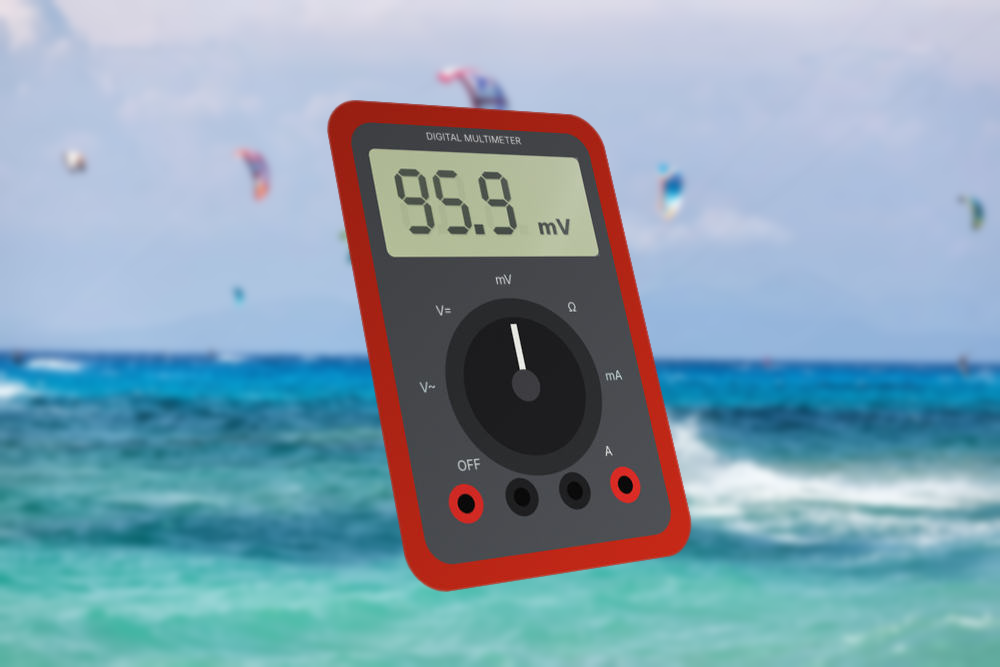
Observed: value=95.9 unit=mV
